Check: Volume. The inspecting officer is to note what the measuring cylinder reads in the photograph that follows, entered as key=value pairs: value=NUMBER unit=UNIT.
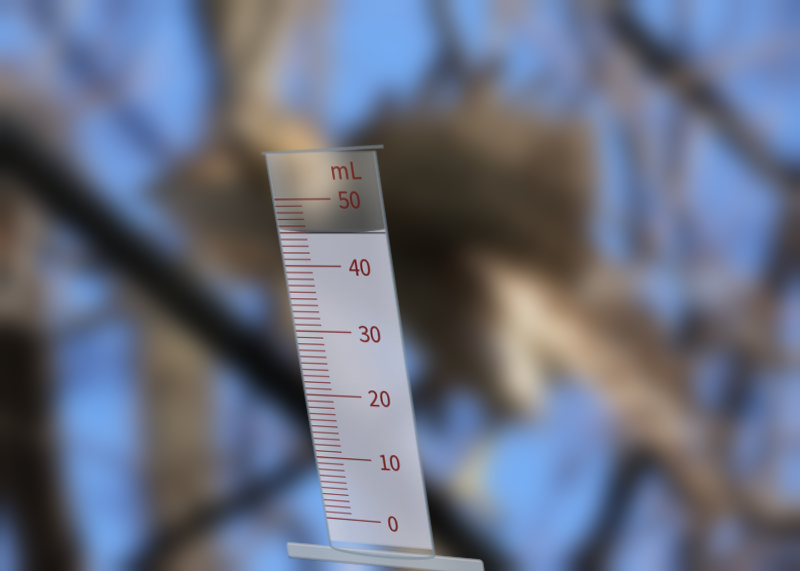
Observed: value=45 unit=mL
